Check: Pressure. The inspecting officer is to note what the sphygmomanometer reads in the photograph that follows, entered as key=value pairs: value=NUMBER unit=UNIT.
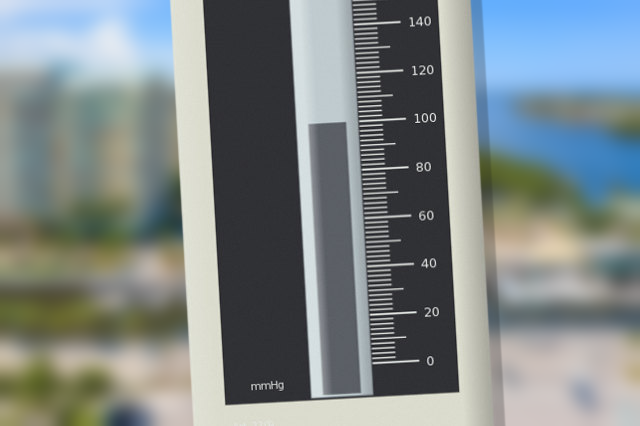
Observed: value=100 unit=mmHg
